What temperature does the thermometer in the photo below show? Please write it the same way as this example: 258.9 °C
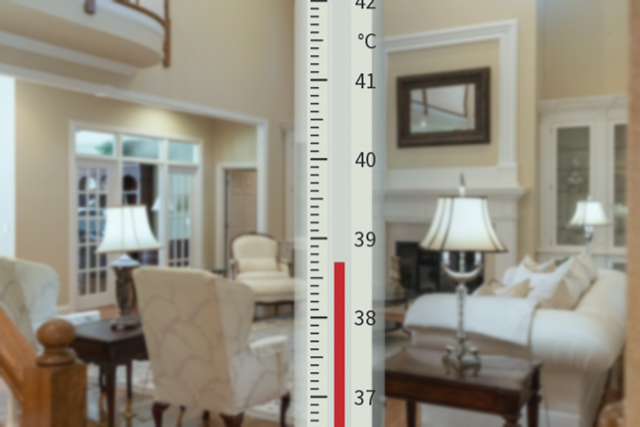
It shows 38.7 °C
